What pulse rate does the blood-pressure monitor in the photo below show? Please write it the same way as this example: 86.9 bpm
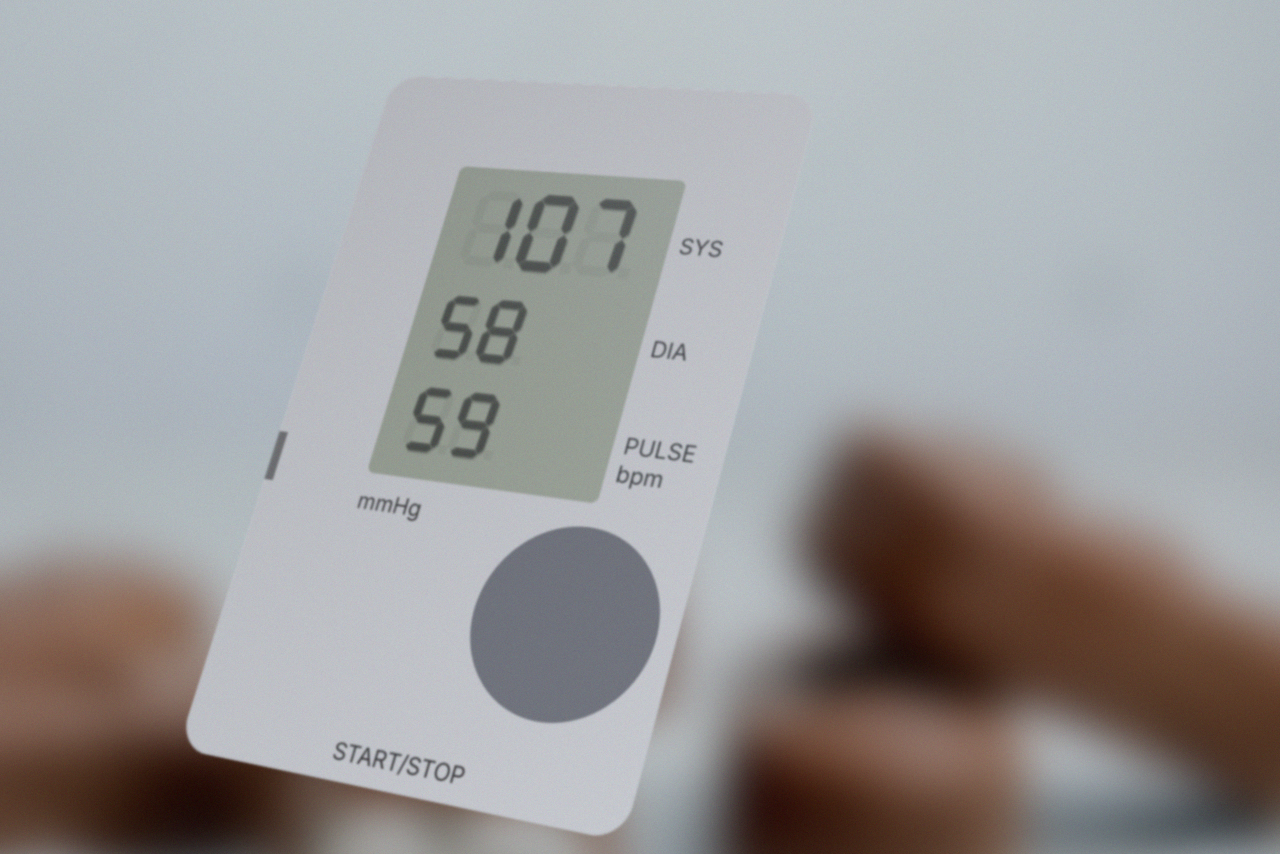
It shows 59 bpm
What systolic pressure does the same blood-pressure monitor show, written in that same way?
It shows 107 mmHg
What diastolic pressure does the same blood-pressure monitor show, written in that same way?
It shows 58 mmHg
